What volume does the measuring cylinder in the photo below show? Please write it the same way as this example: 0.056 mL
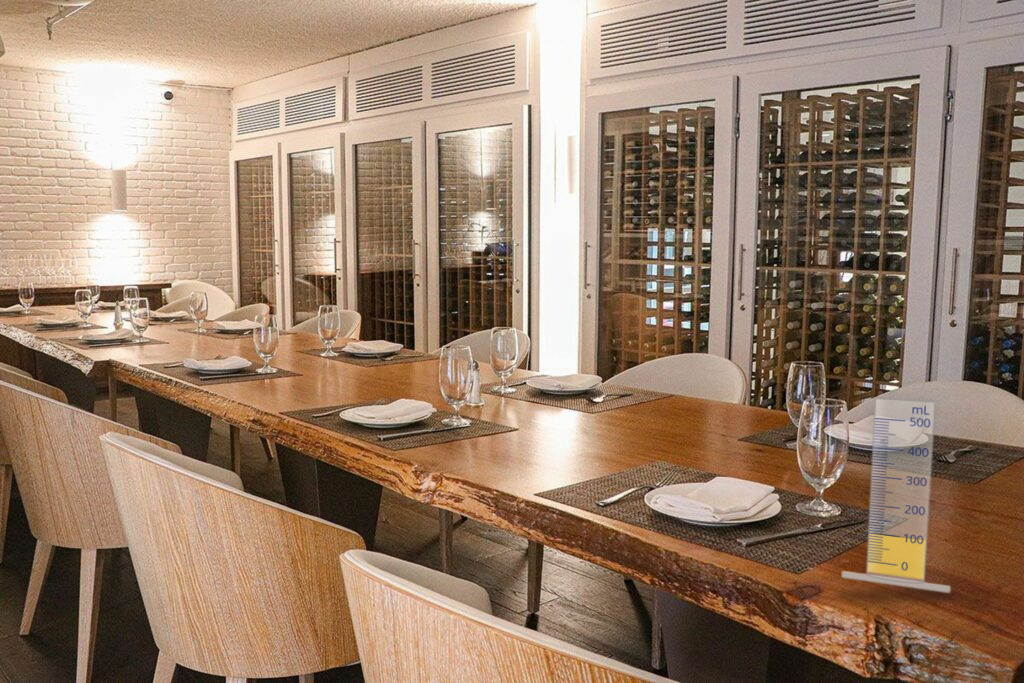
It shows 100 mL
